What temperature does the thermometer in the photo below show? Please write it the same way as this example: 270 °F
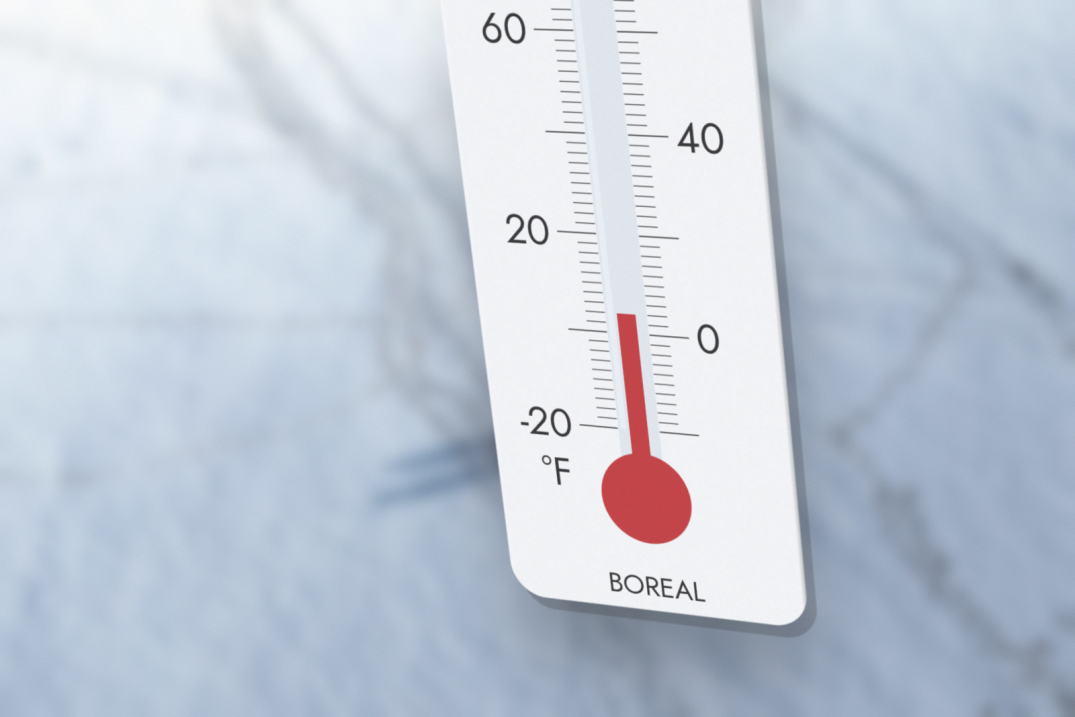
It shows 4 °F
